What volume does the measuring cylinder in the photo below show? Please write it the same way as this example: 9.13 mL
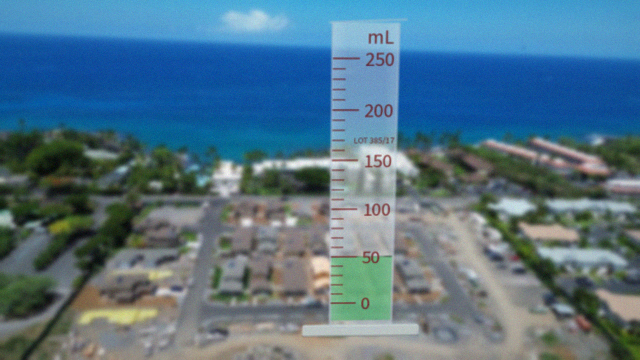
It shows 50 mL
